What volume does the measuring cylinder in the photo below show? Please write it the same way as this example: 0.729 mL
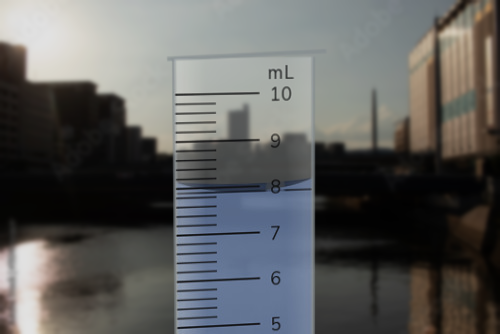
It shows 7.9 mL
